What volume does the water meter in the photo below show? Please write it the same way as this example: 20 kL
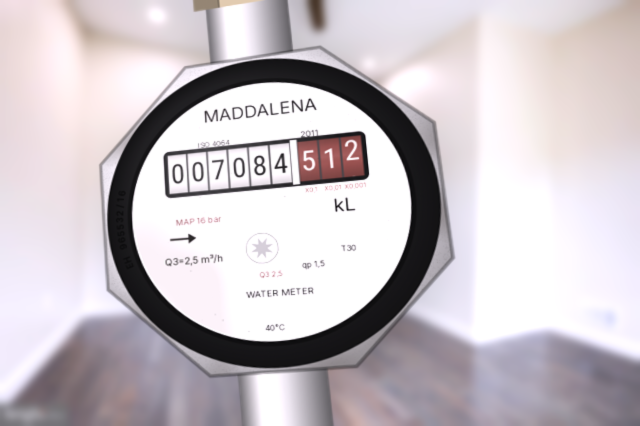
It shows 7084.512 kL
